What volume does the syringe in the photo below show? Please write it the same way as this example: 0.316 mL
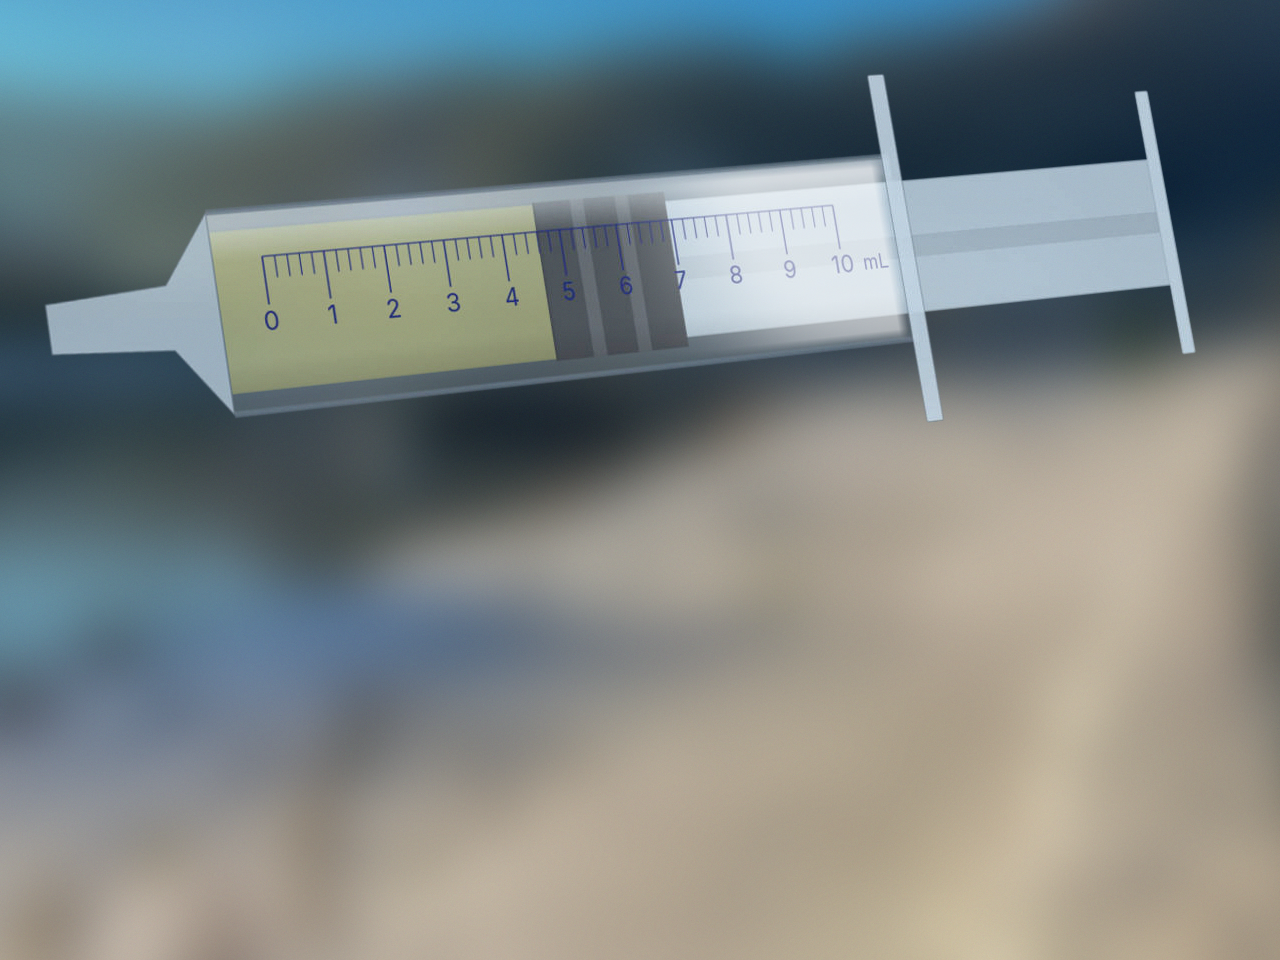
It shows 4.6 mL
